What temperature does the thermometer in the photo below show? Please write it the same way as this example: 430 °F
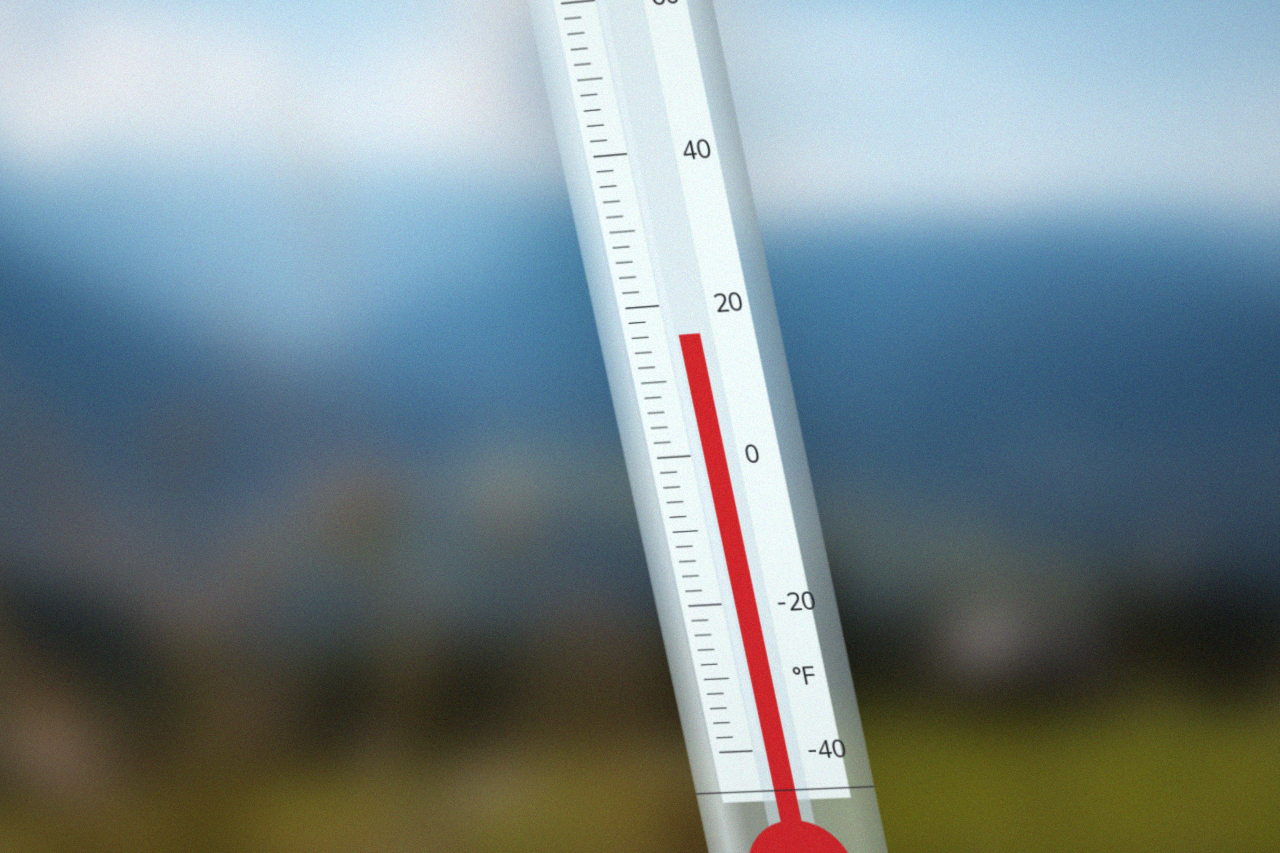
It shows 16 °F
